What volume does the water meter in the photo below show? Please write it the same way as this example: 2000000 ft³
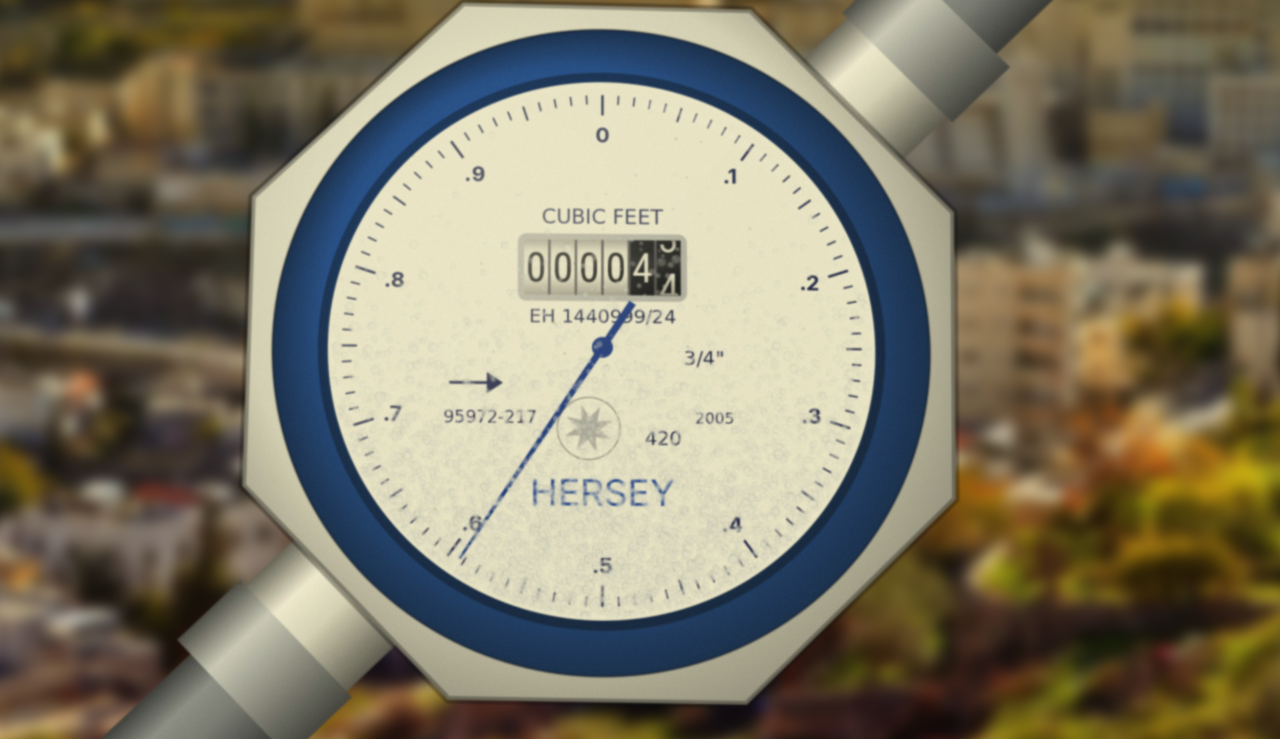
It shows 43.59 ft³
